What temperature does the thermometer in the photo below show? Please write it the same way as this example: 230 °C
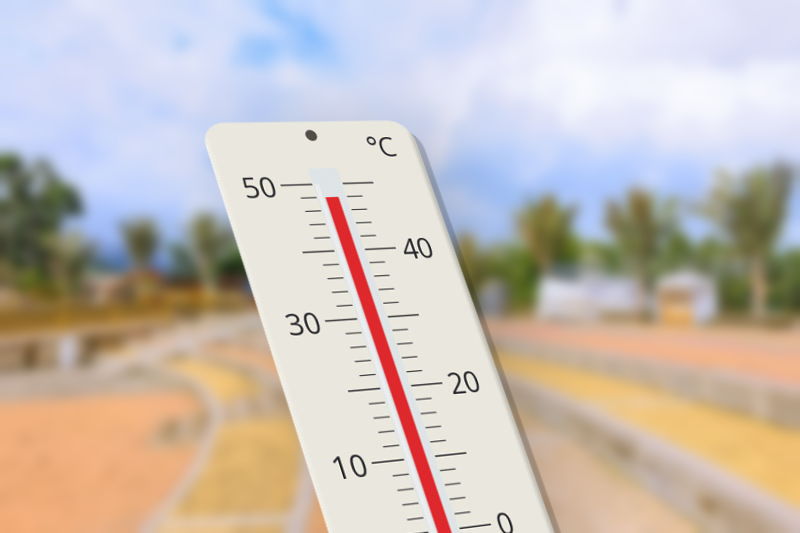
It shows 48 °C
